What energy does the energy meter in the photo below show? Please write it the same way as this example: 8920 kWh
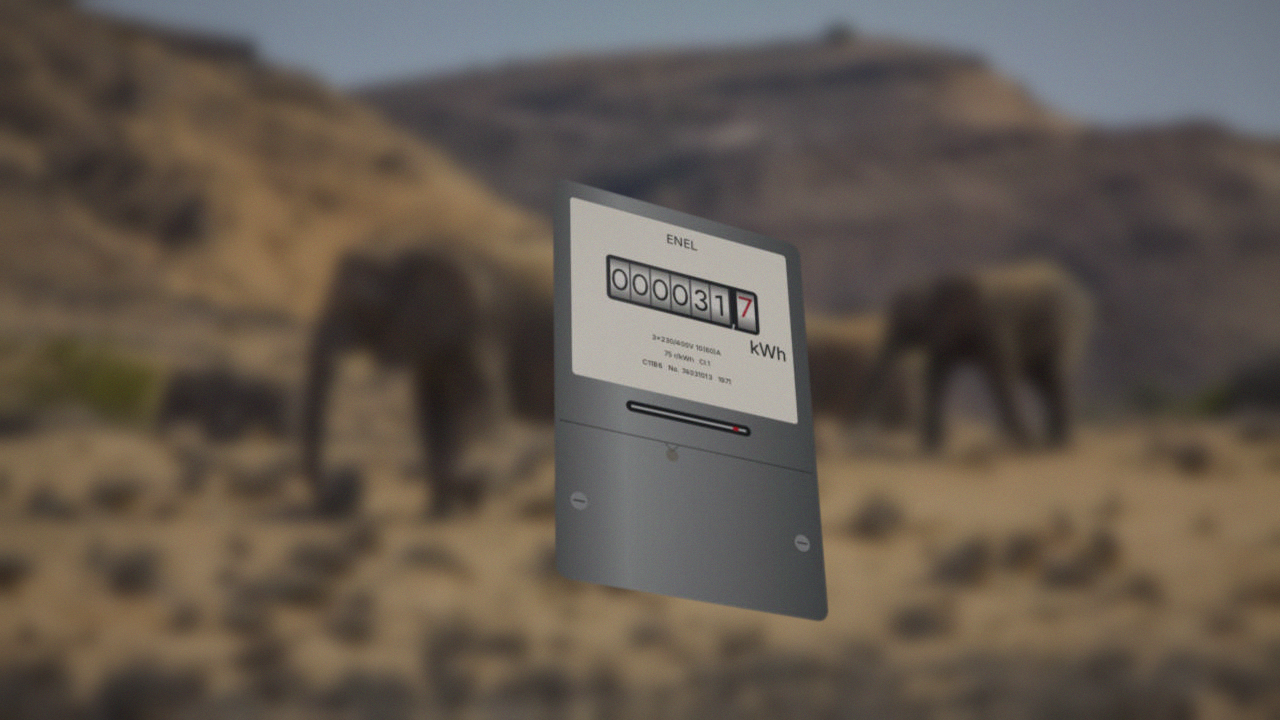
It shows 31.7 kWh
